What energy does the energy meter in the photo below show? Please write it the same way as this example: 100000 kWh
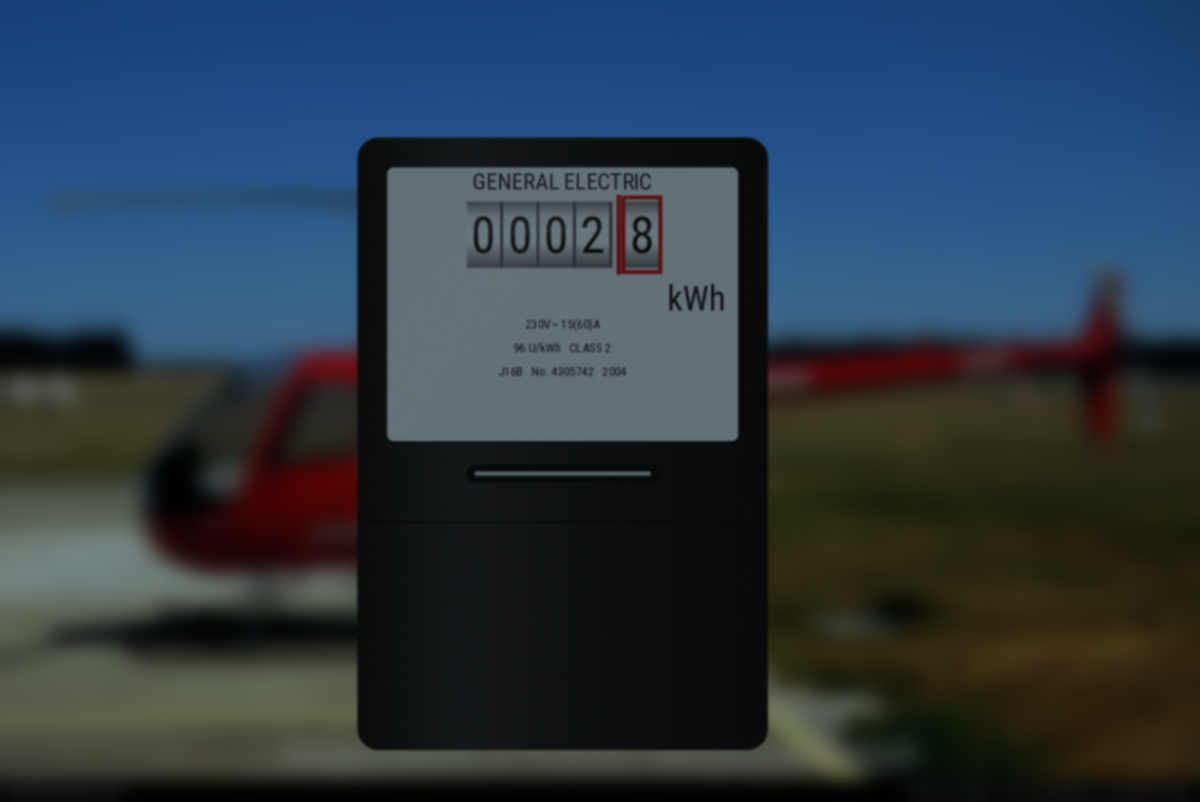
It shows 2.8 kWh
